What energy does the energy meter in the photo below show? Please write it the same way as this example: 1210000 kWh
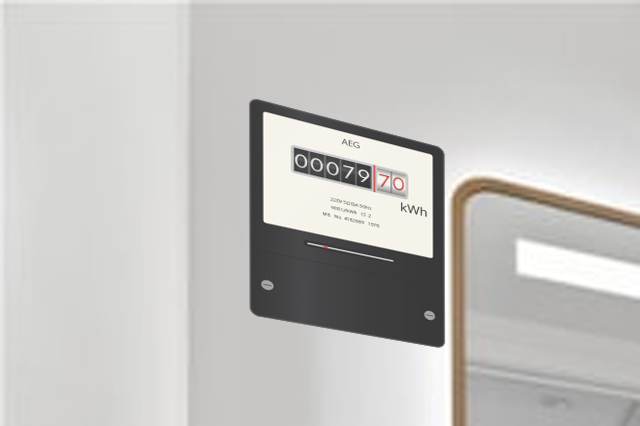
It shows 79.70 kWh
